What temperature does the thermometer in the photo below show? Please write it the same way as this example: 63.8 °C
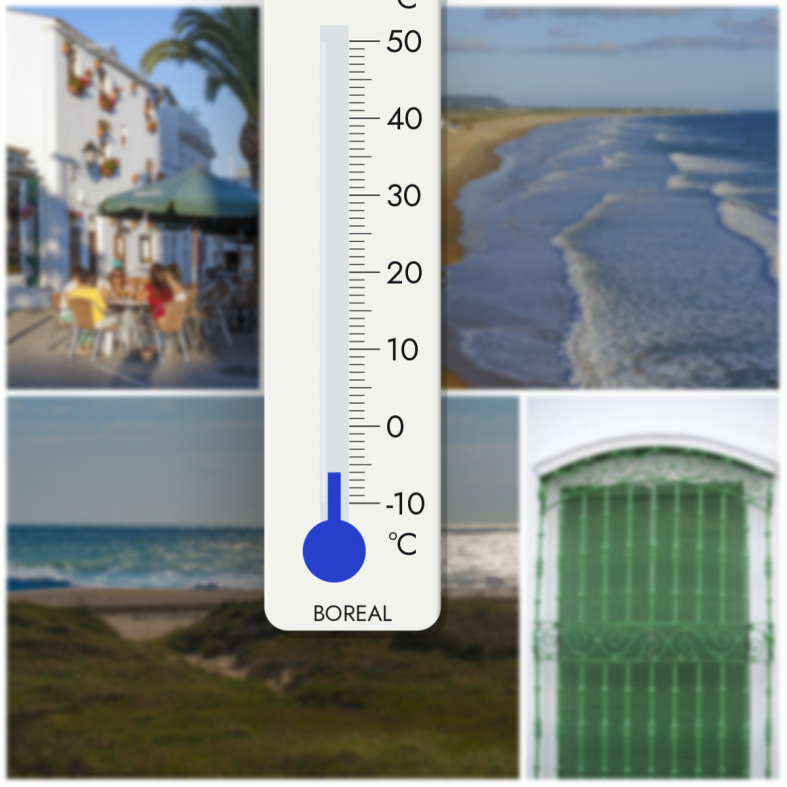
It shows -6 °C
